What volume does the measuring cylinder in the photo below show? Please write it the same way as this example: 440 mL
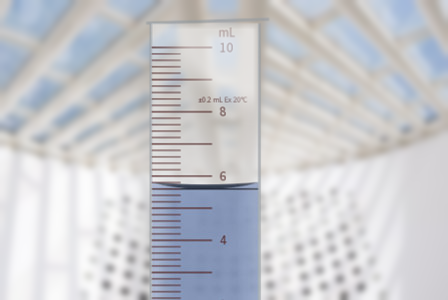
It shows 5.6 mL
